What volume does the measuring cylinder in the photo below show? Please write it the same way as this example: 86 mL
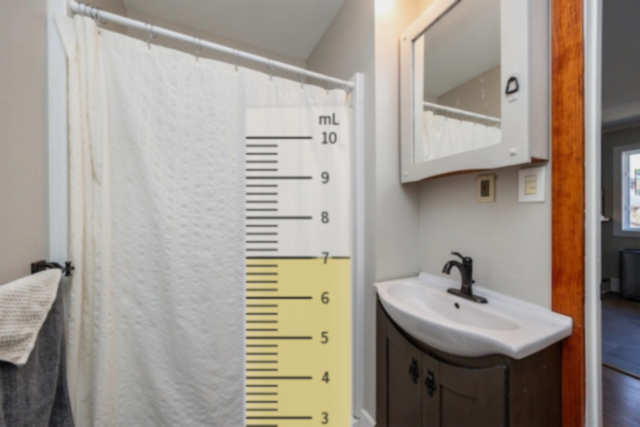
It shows 7 mL
